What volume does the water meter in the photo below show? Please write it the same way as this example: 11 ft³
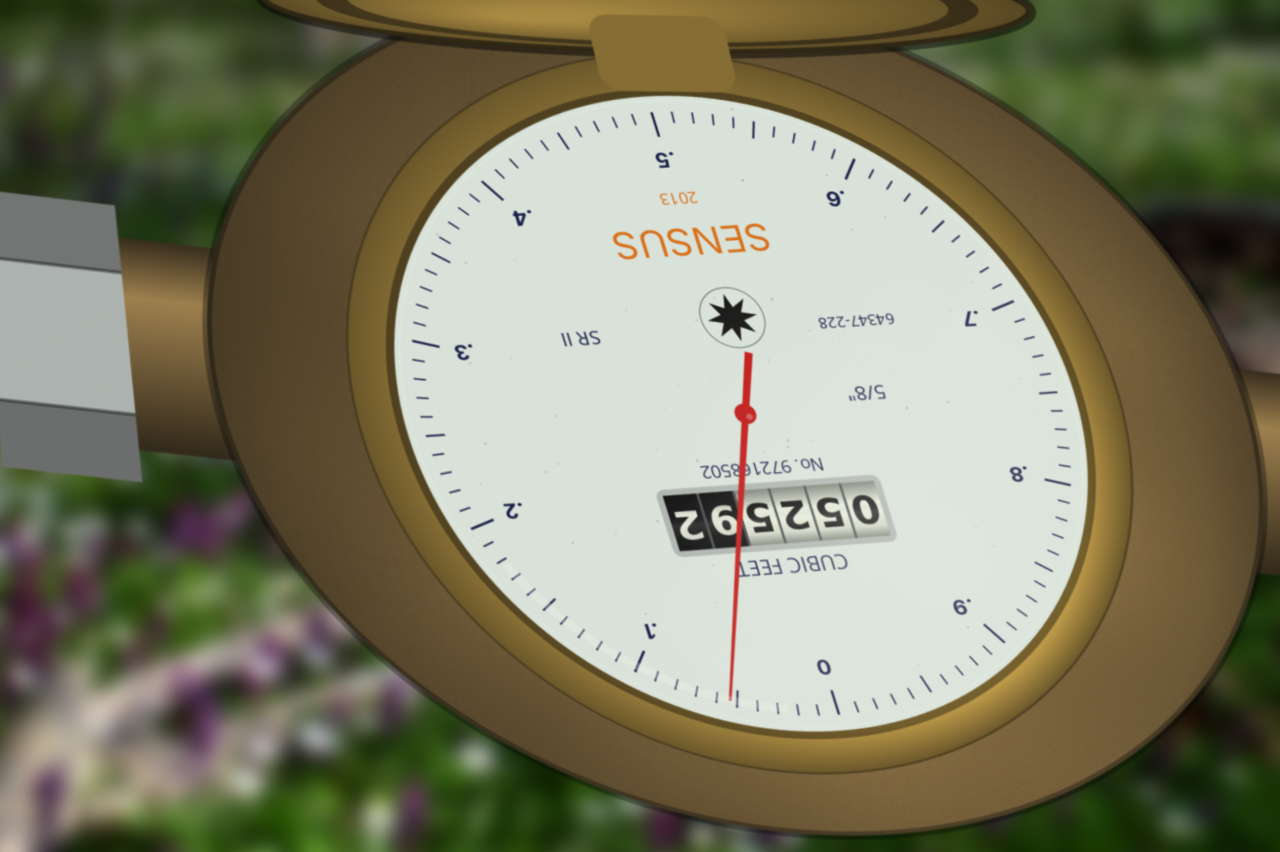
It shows 52592.05 ft³
